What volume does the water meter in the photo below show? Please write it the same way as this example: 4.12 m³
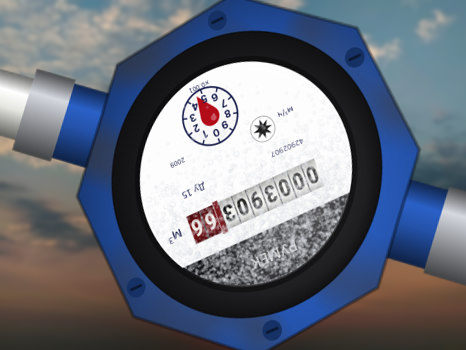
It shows 3903.664 m³
